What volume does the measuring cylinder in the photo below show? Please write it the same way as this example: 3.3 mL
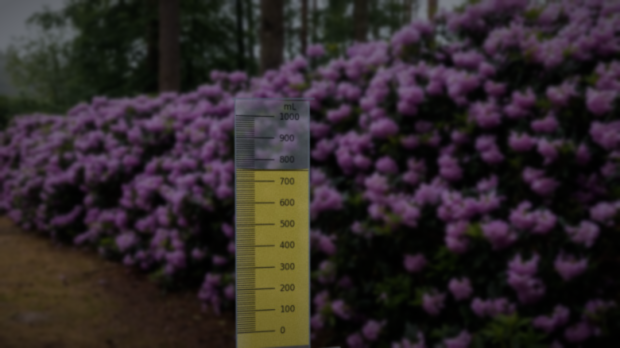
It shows 750 mL
